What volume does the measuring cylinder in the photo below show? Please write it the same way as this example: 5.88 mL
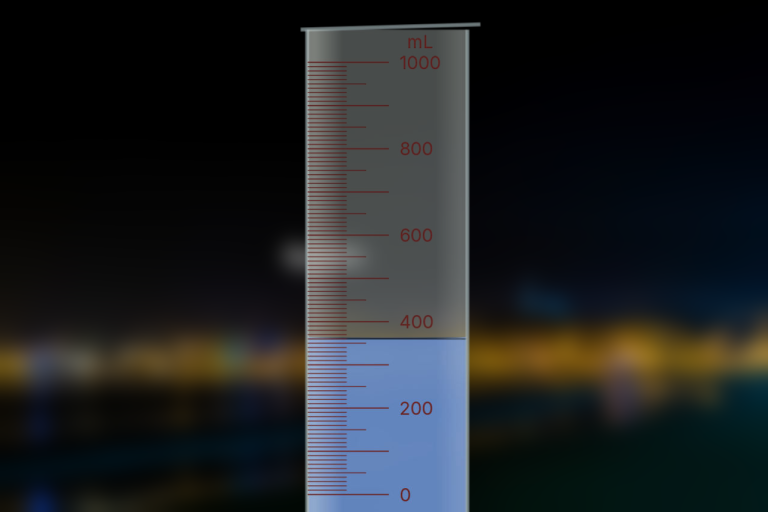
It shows 360 mL
